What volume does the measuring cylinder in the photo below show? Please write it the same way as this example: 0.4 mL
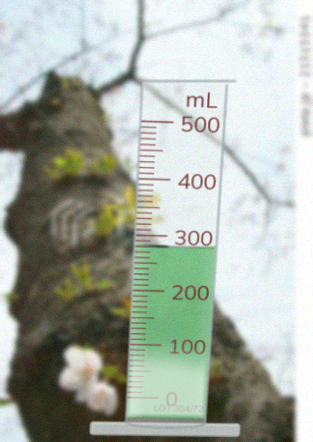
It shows 280 mL
